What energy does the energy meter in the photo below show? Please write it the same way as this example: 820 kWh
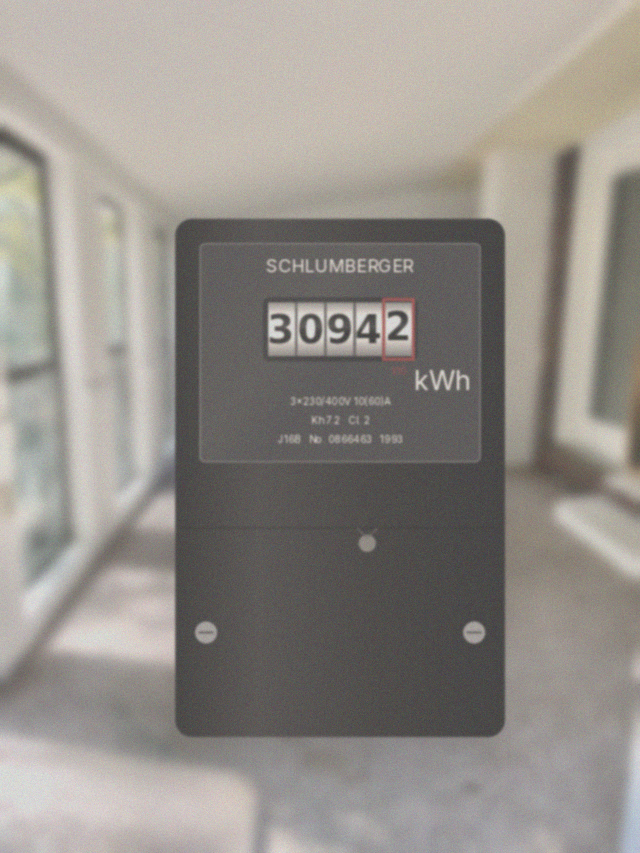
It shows 3094.2 kWh
